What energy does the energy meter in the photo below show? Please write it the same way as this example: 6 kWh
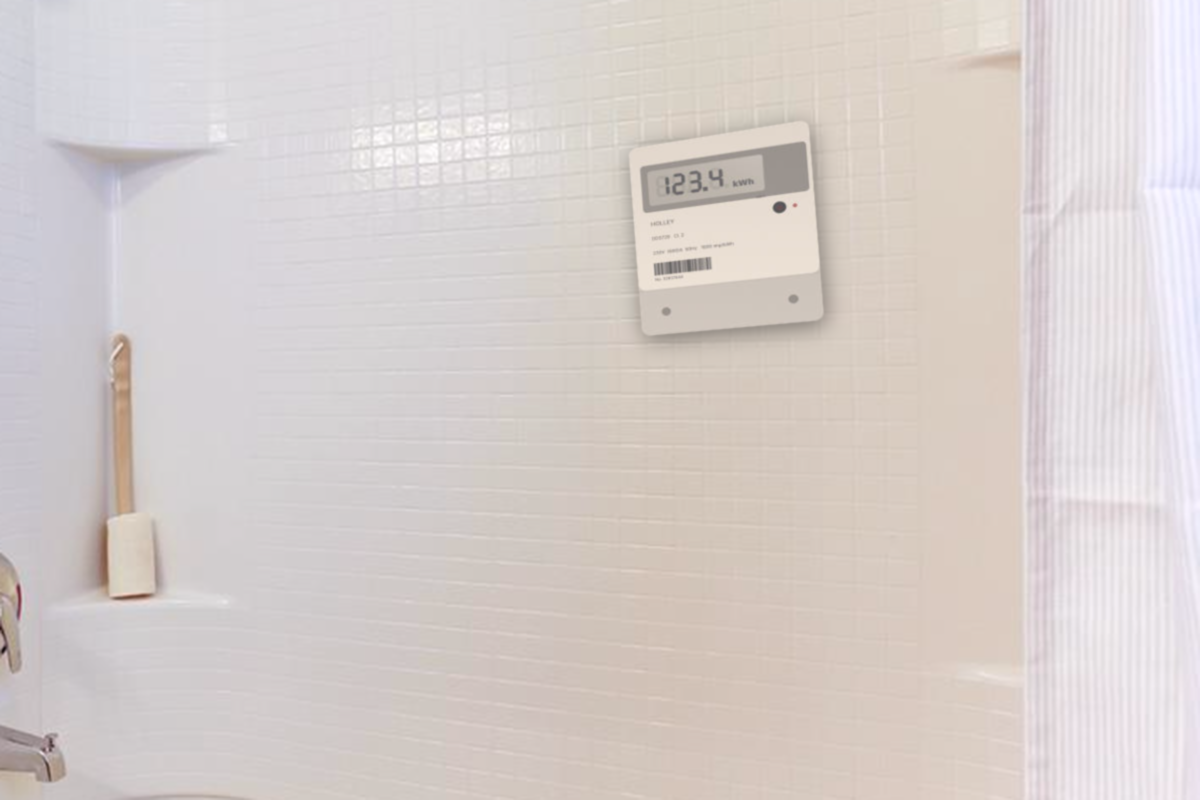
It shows 123.4 kWh
